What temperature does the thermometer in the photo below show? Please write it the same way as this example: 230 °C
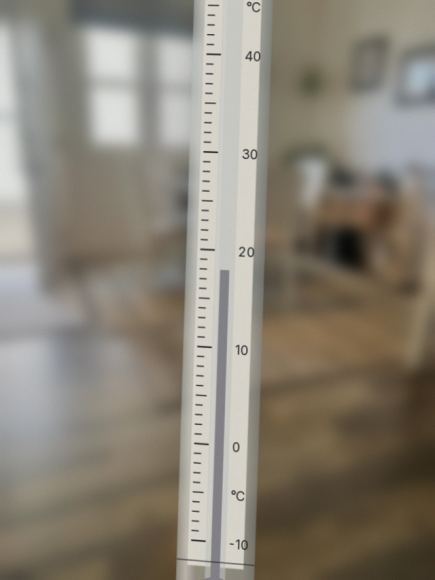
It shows 18 °C
